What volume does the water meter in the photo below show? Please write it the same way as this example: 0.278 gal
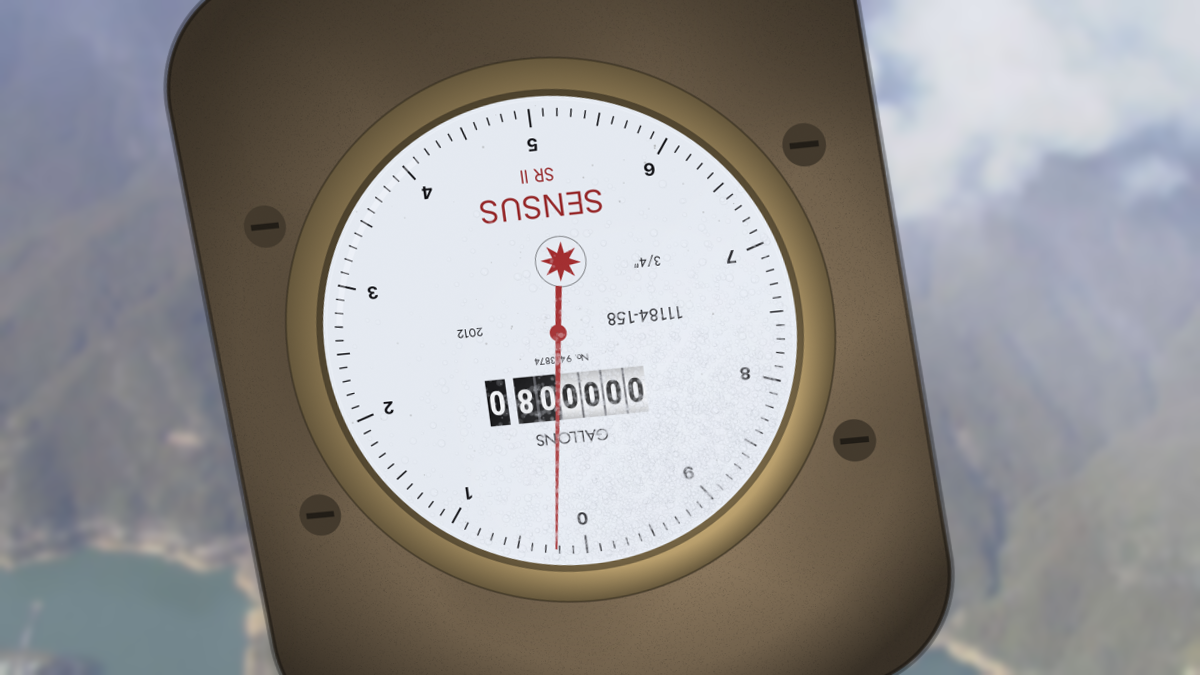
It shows 80.2 gal
